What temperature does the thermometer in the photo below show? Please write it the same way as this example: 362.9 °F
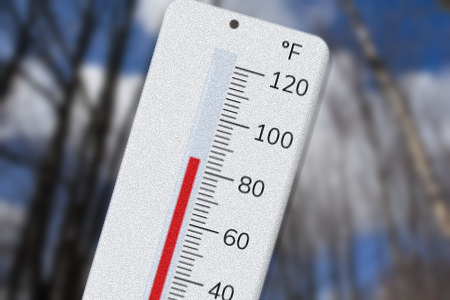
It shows 84 °F
